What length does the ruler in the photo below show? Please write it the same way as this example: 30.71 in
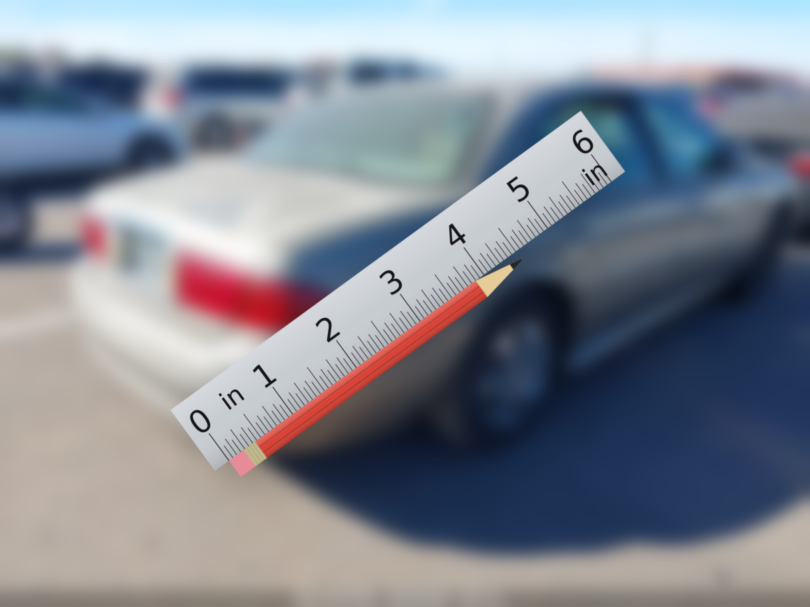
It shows 4.5 in
